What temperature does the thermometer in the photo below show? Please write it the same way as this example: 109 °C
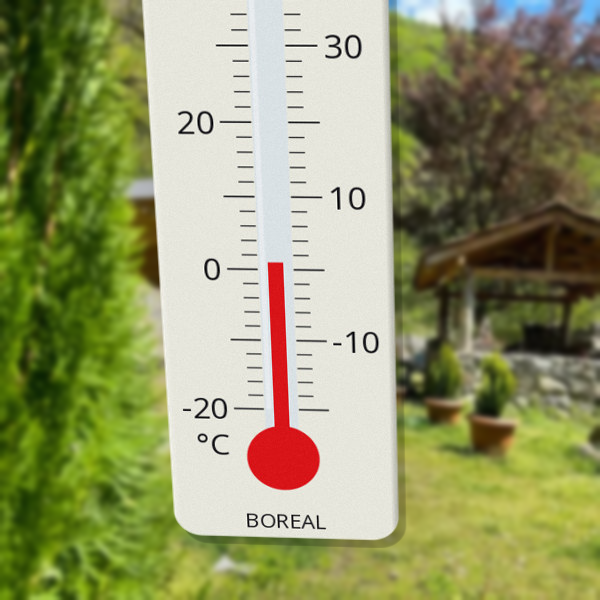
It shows 1 °C
